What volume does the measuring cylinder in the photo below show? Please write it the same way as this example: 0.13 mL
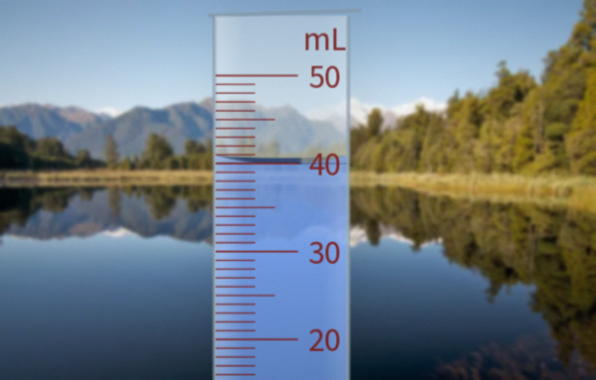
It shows 40 mL
